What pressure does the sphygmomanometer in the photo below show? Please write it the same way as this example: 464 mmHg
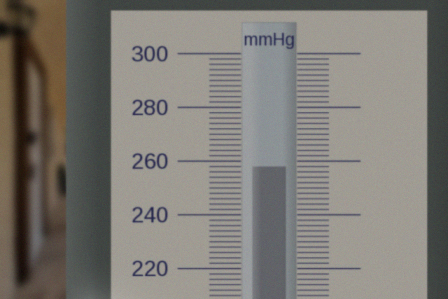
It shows 258 mmHg
